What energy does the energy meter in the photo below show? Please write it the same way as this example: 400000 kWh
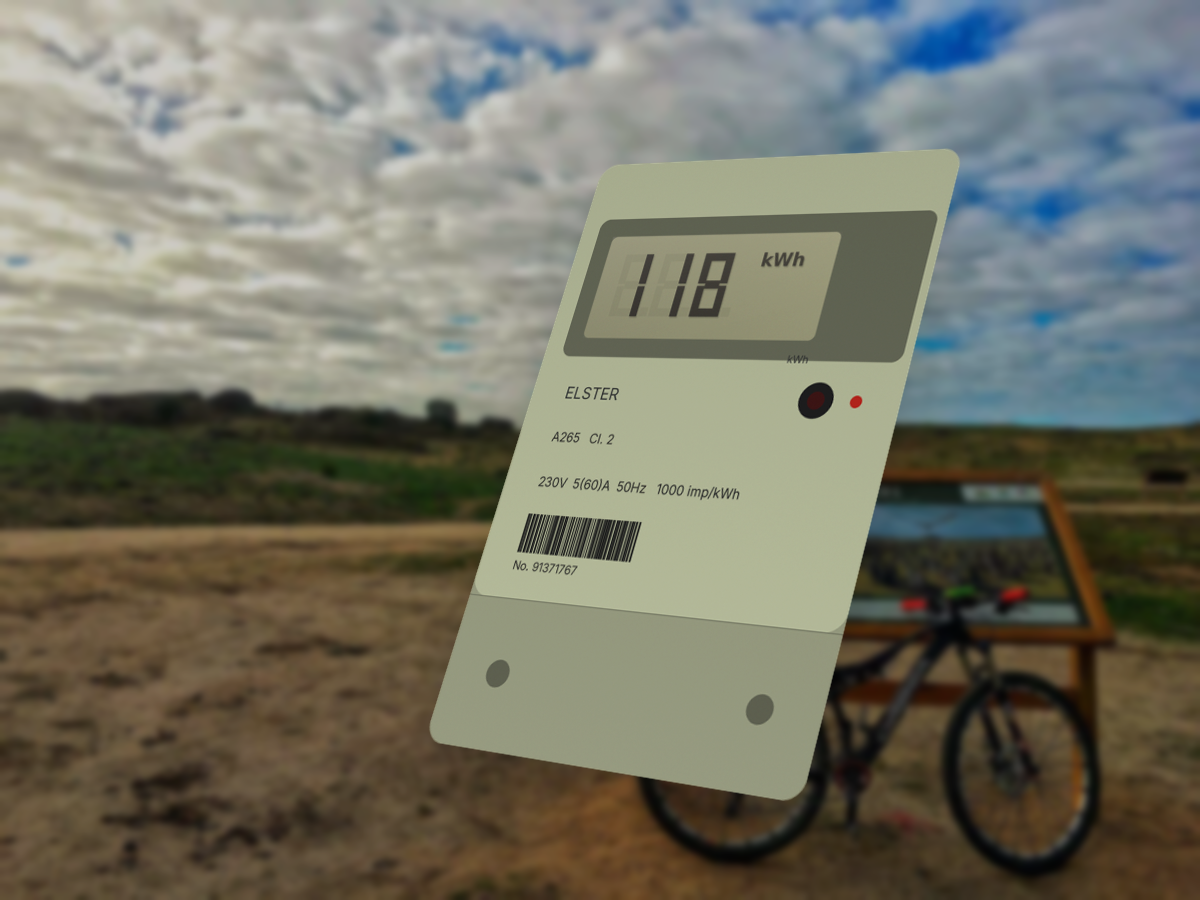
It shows 118 kWh
